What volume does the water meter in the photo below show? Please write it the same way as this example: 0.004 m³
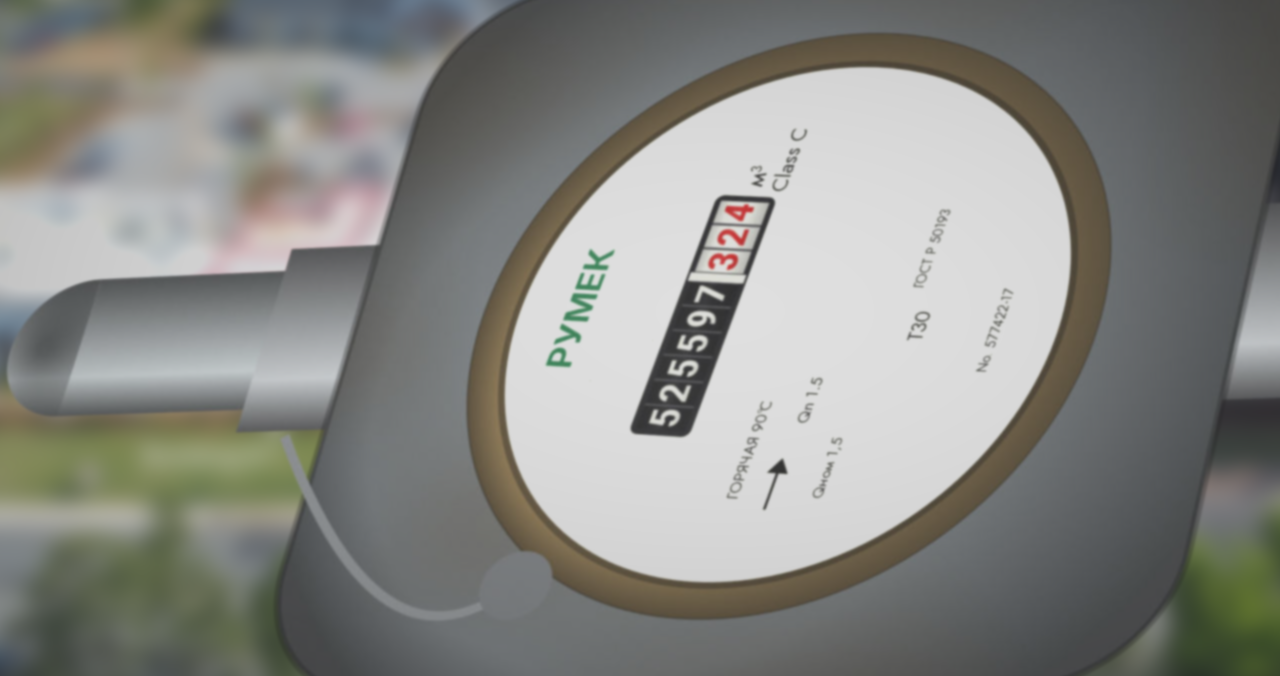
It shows 525597.324 m³
